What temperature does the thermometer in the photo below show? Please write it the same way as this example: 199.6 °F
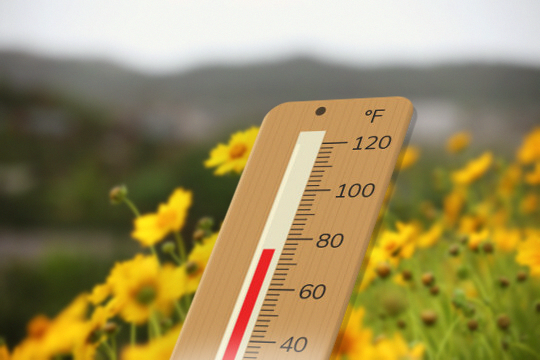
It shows 76 °F
